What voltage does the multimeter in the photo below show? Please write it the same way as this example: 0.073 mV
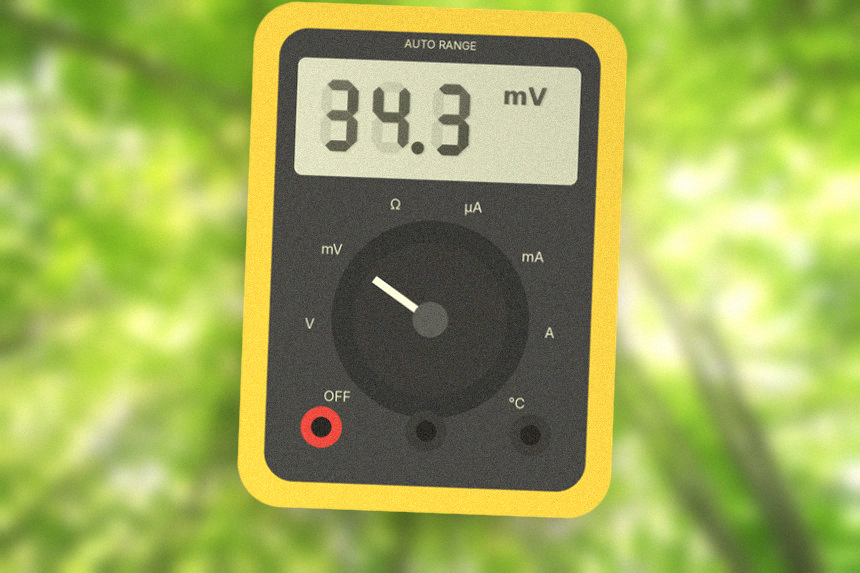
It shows 34.3 mV
